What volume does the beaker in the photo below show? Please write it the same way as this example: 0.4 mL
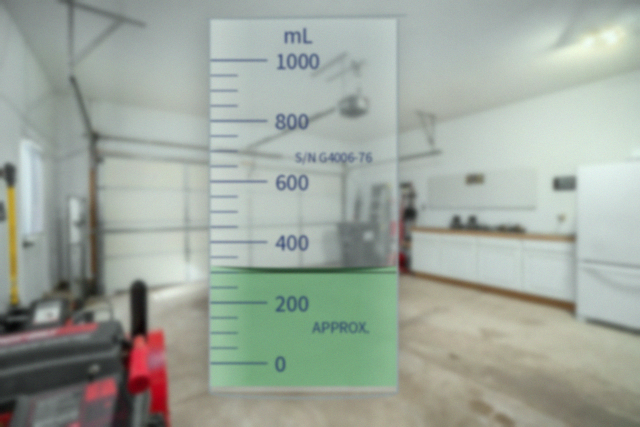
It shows 300 mL
